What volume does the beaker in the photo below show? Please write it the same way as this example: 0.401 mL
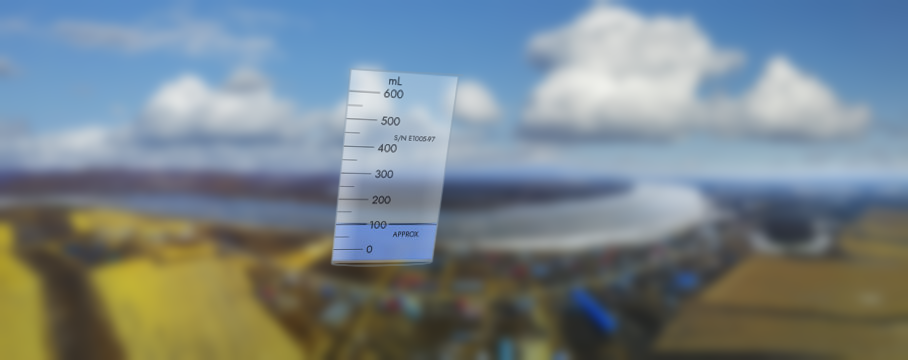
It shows 100 mL
